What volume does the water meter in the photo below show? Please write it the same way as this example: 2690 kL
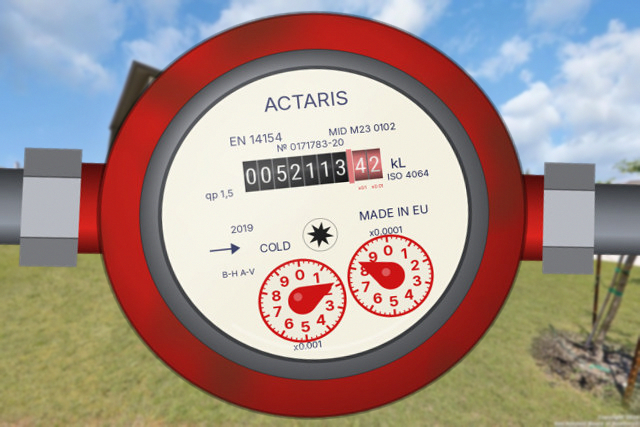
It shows 52113.4218 kL
